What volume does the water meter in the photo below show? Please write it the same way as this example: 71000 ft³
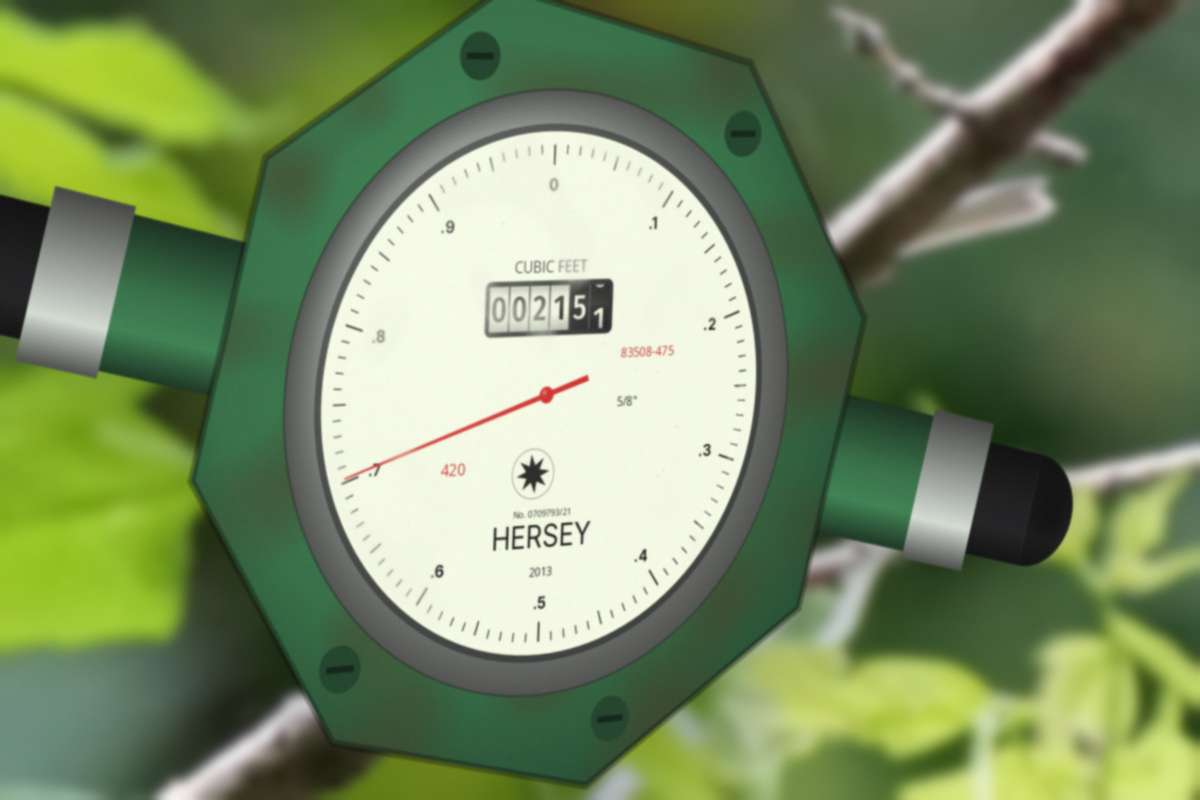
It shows 2150.70 ft³
